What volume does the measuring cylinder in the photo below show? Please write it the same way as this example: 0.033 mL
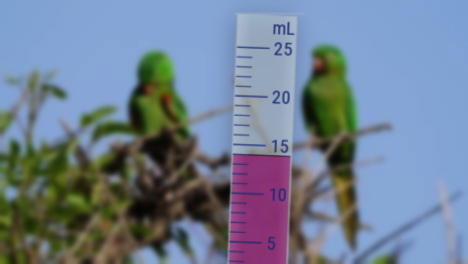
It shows 14 mL
